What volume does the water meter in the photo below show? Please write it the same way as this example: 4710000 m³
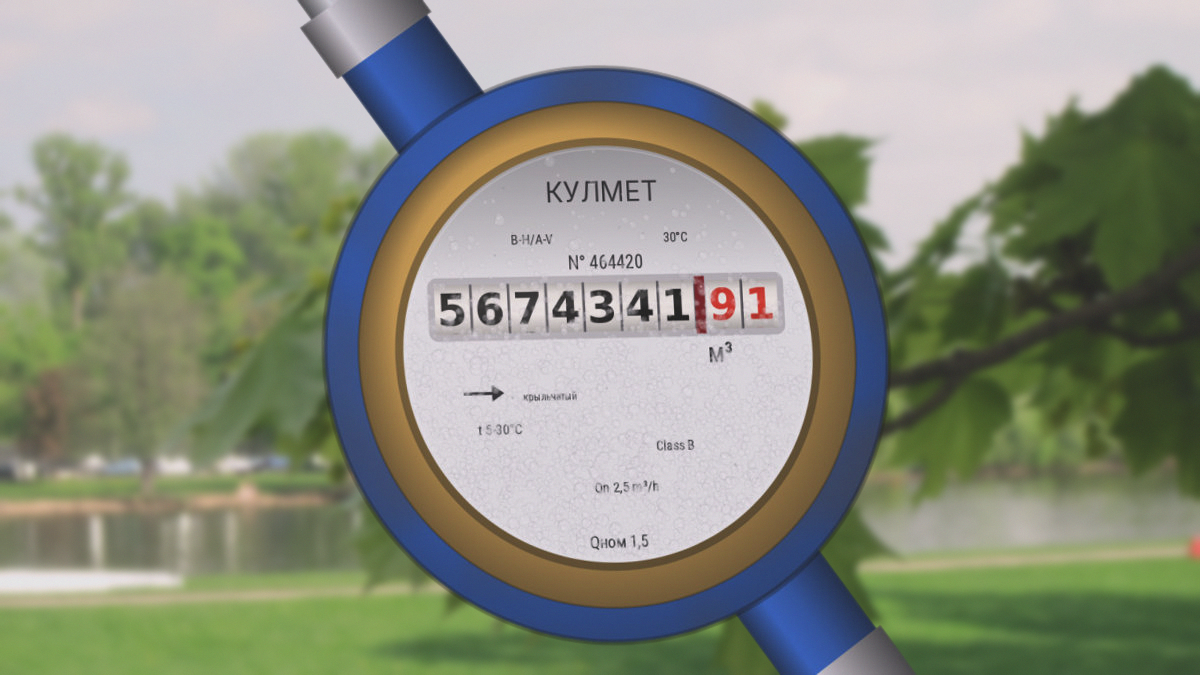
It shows 5674341.91 m³
